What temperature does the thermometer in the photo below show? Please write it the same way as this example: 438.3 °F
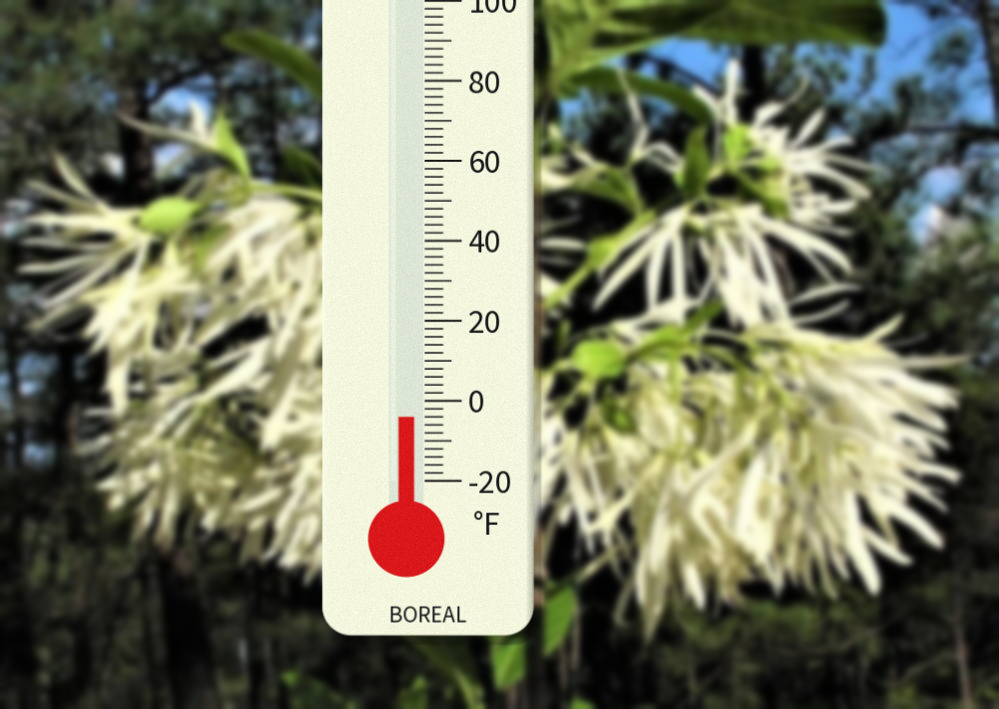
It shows -4 °F
